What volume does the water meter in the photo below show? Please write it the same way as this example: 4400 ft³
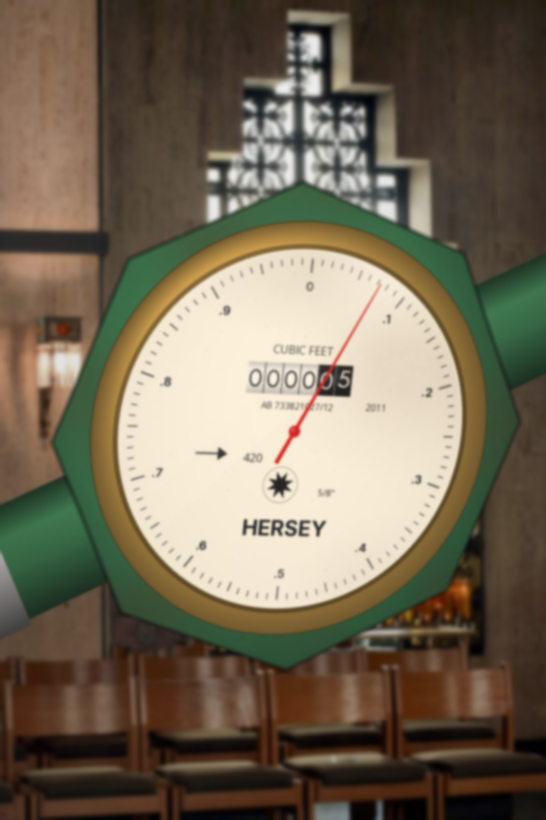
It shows 5.07 ft³
